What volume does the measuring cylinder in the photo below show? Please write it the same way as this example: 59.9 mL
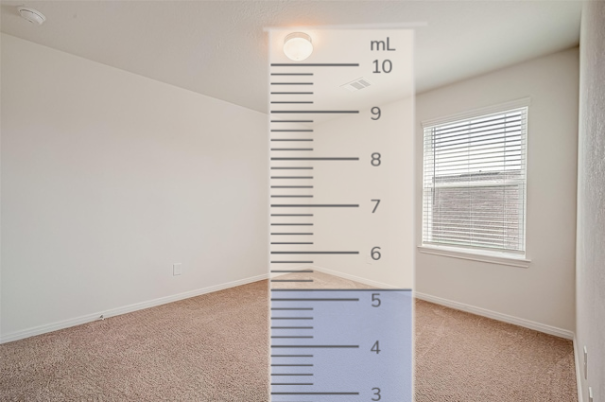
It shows 5.2 mL
